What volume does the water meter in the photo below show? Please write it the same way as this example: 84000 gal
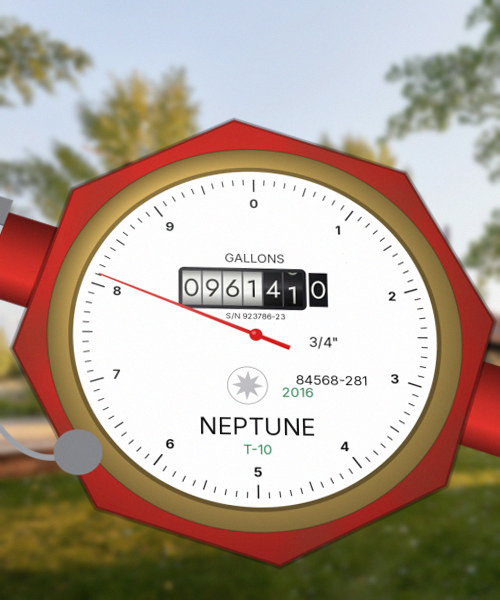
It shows 961408.1 gal
